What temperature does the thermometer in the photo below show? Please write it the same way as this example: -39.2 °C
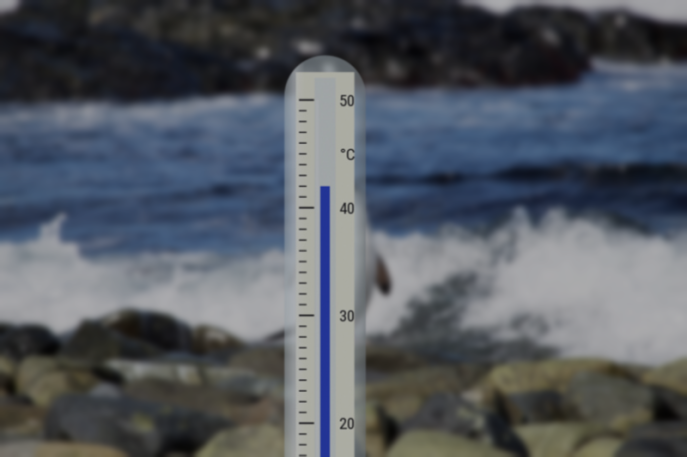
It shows 42 °C
